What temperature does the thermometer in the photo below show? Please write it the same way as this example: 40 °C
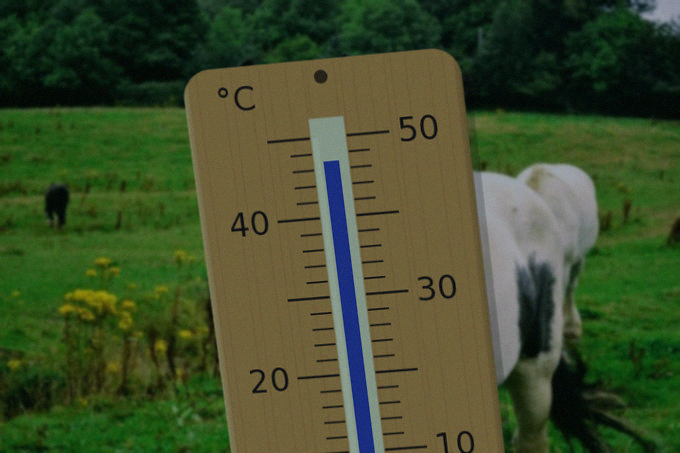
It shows 47 °C
